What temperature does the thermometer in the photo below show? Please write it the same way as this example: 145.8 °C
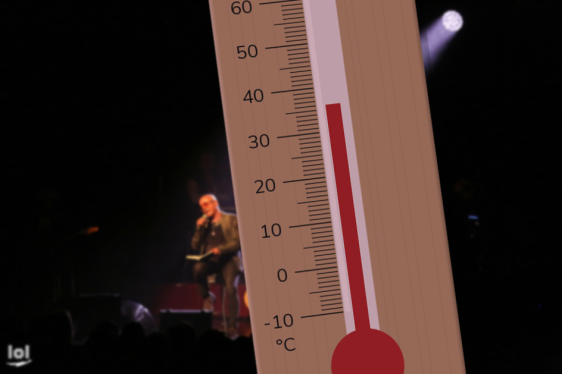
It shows 36 °C
